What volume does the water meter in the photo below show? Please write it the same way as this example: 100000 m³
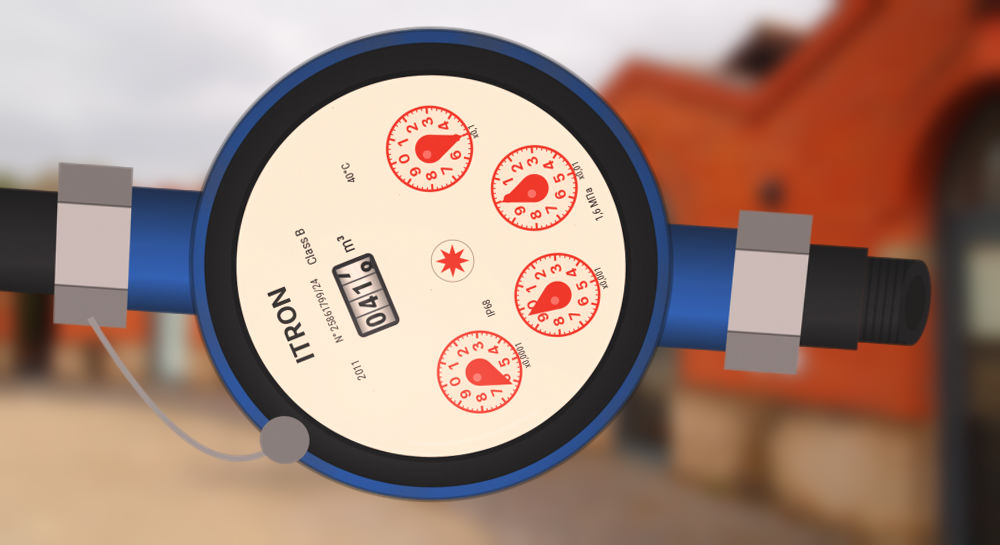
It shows 417.4996 m³
